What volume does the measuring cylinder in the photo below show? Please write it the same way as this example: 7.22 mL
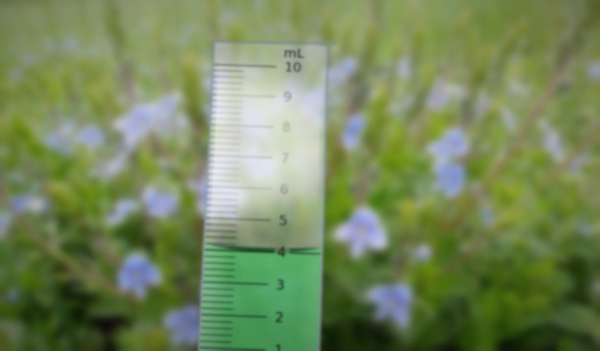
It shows 4 mL
